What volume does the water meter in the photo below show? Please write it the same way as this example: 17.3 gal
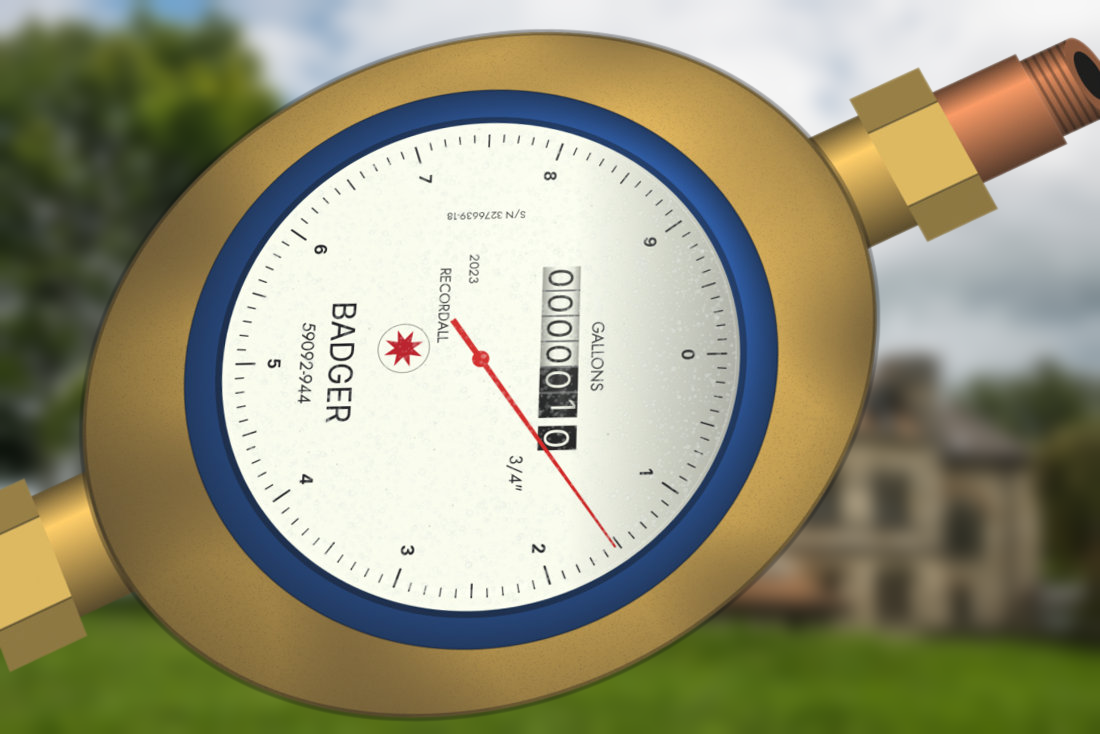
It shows 11.5 gal
